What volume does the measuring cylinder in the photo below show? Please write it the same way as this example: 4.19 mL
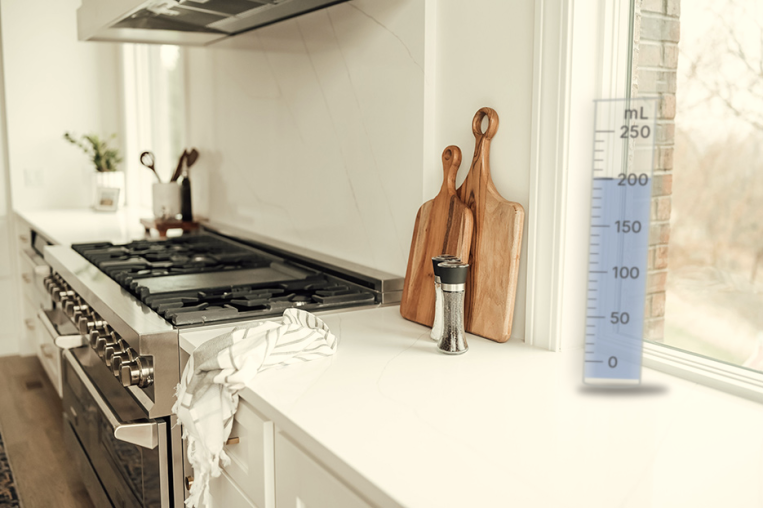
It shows 200 mL
